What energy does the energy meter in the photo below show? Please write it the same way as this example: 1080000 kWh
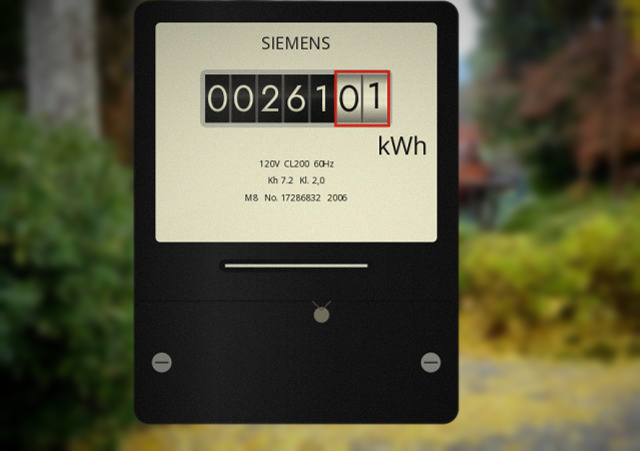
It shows 261.01 kWh
